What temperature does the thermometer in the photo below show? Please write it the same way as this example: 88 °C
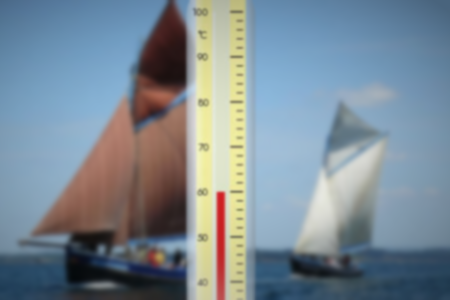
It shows 60 °C
